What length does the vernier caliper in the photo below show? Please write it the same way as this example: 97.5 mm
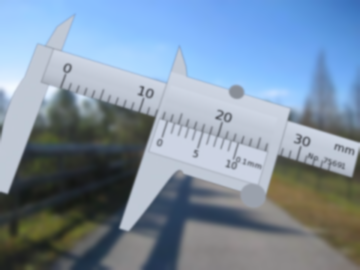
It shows 13.6 mm
